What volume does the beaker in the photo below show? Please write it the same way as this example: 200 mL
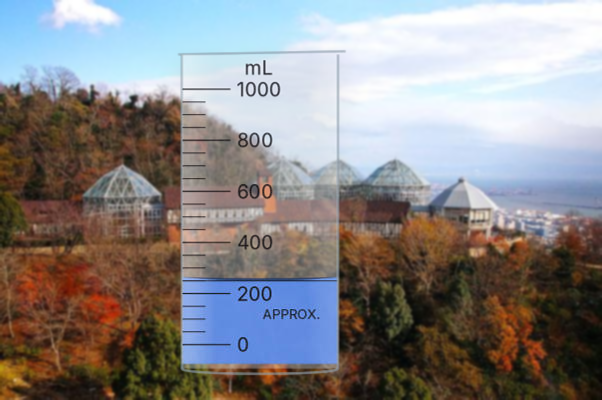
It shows 250 mL
